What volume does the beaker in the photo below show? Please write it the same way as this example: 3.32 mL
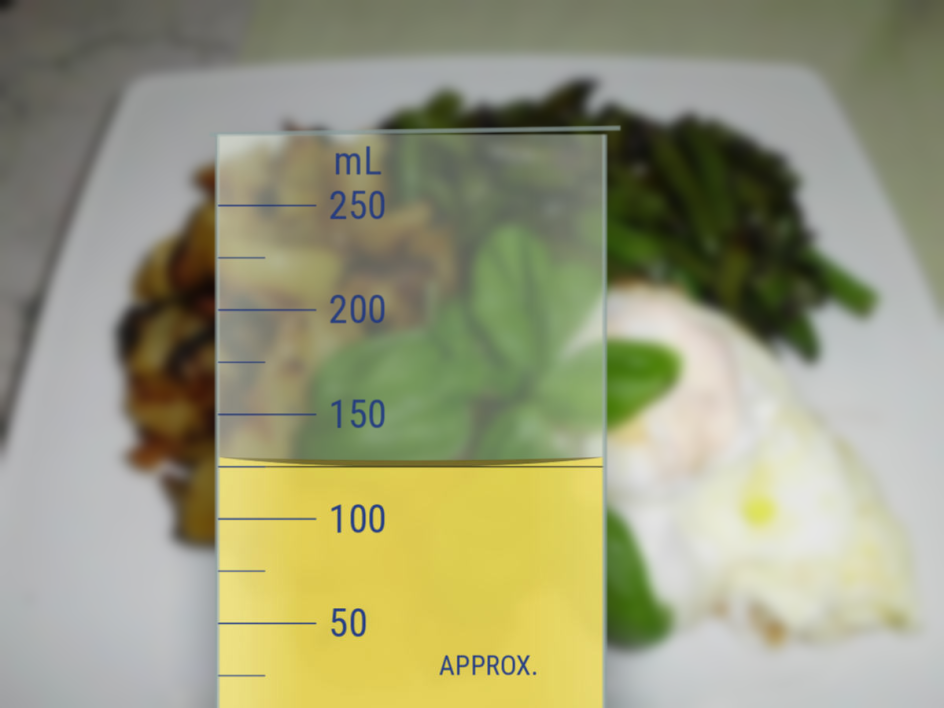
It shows 125 mL
